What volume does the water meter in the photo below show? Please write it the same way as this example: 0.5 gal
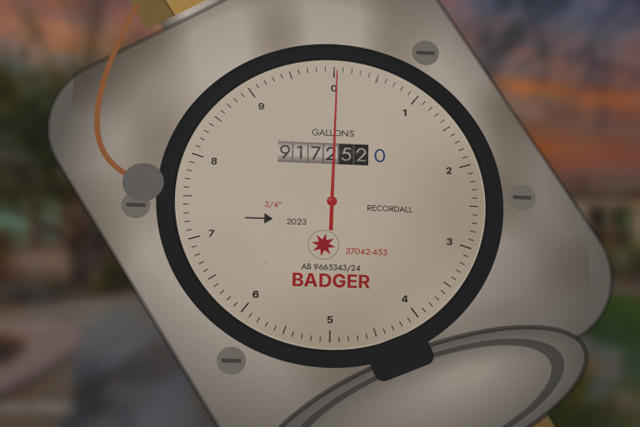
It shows 9172520.0 gal
